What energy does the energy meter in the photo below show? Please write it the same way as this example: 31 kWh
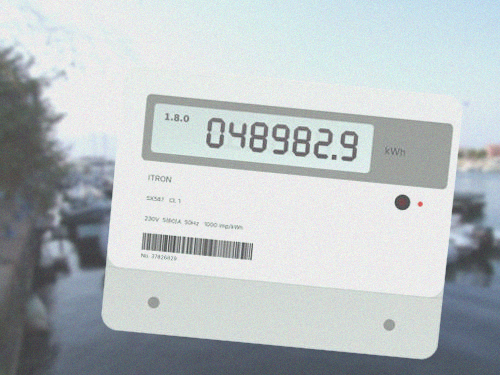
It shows 48982.9 kWh
